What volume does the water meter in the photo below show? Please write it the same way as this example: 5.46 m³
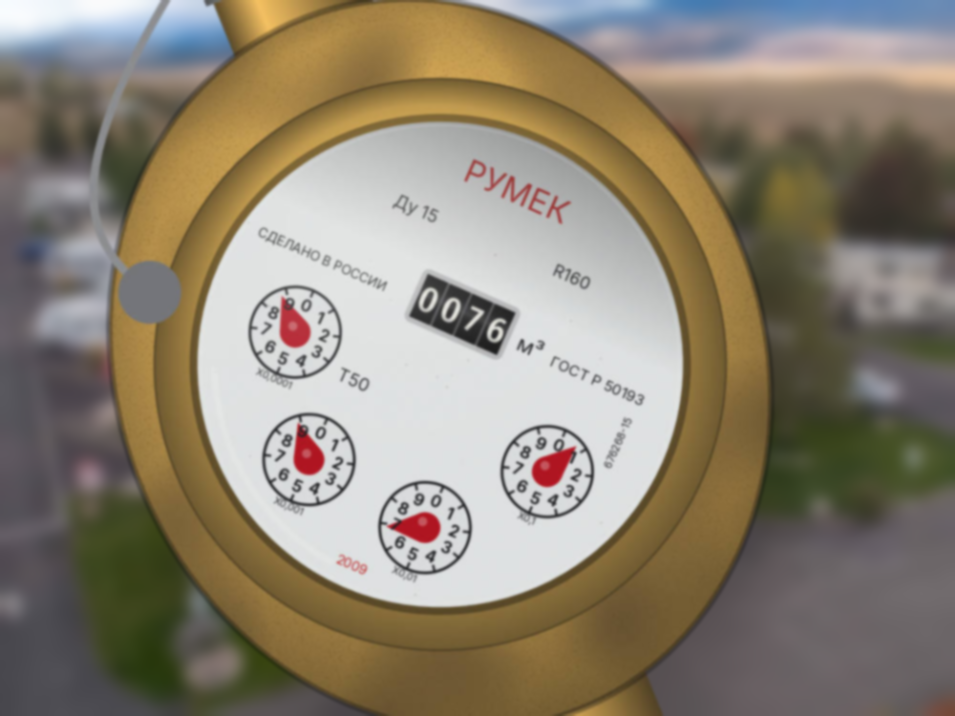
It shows 76.0688 m³
